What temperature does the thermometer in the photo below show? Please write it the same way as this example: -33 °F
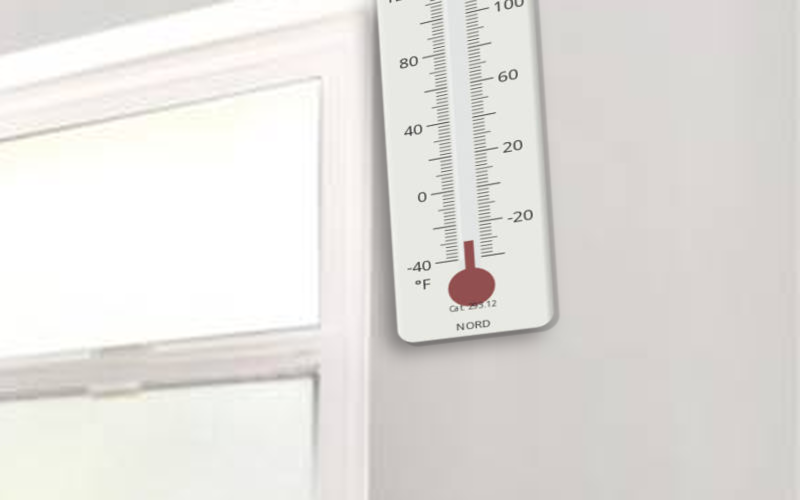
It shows -30 °F
